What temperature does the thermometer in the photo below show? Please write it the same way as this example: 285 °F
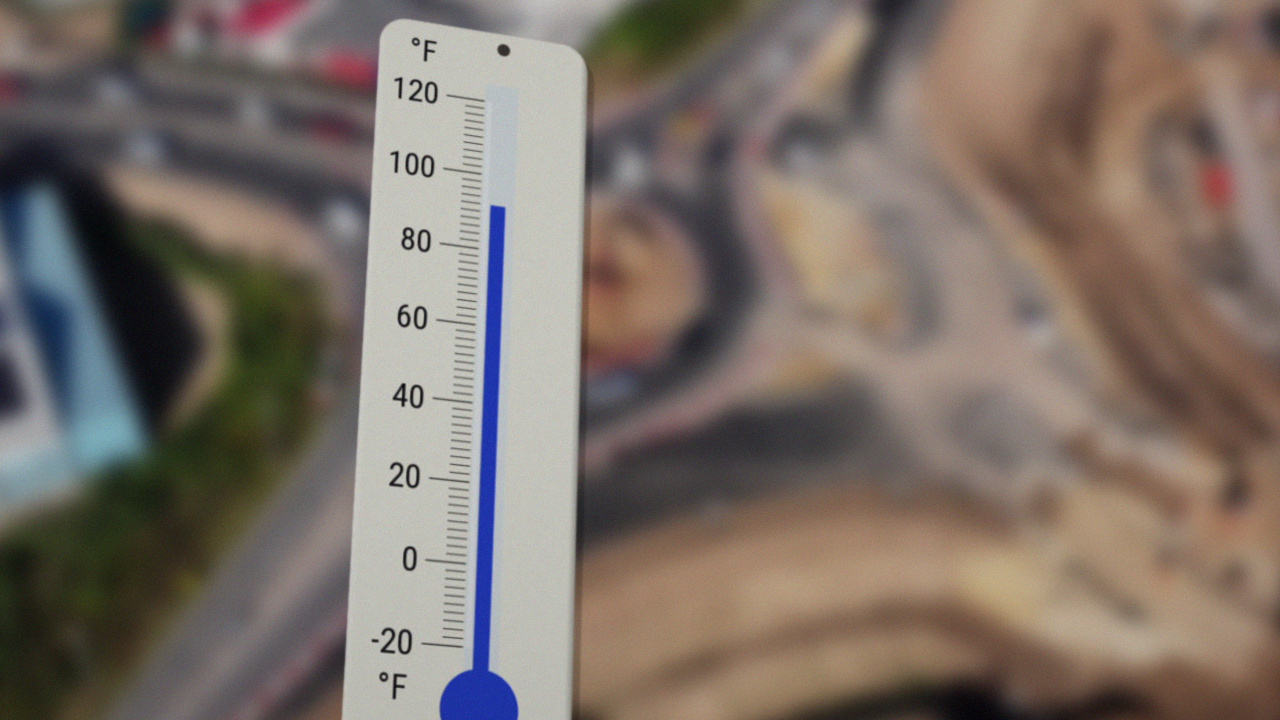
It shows 92 °F
